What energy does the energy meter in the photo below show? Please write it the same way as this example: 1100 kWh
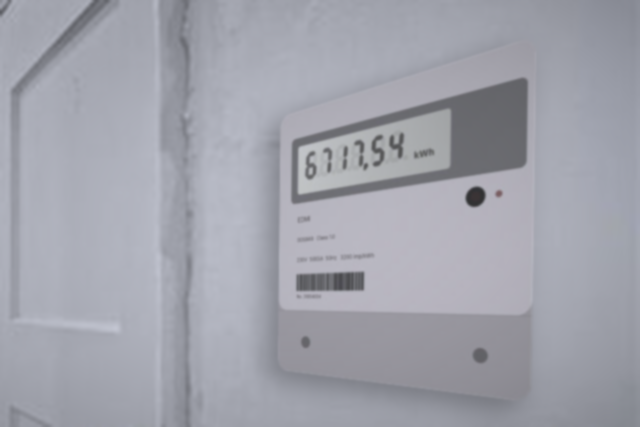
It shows 6717.54 kWh
